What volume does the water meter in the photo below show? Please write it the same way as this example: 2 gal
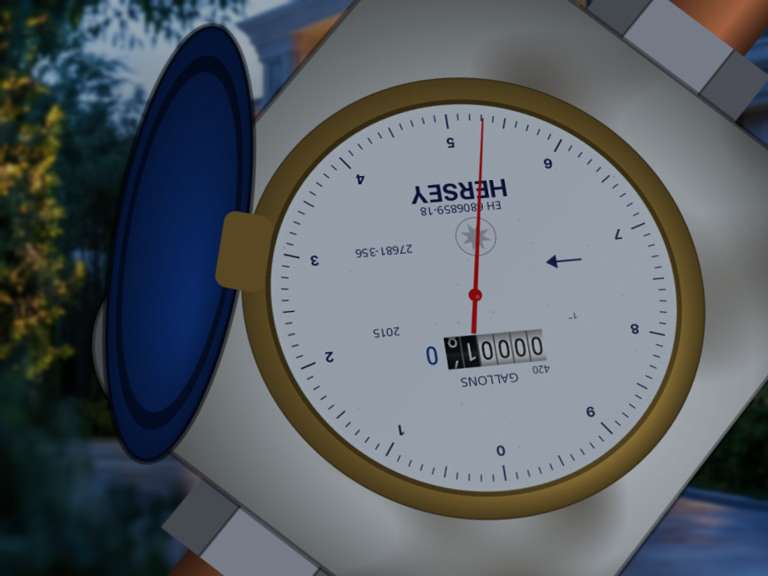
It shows 175.3 gal
